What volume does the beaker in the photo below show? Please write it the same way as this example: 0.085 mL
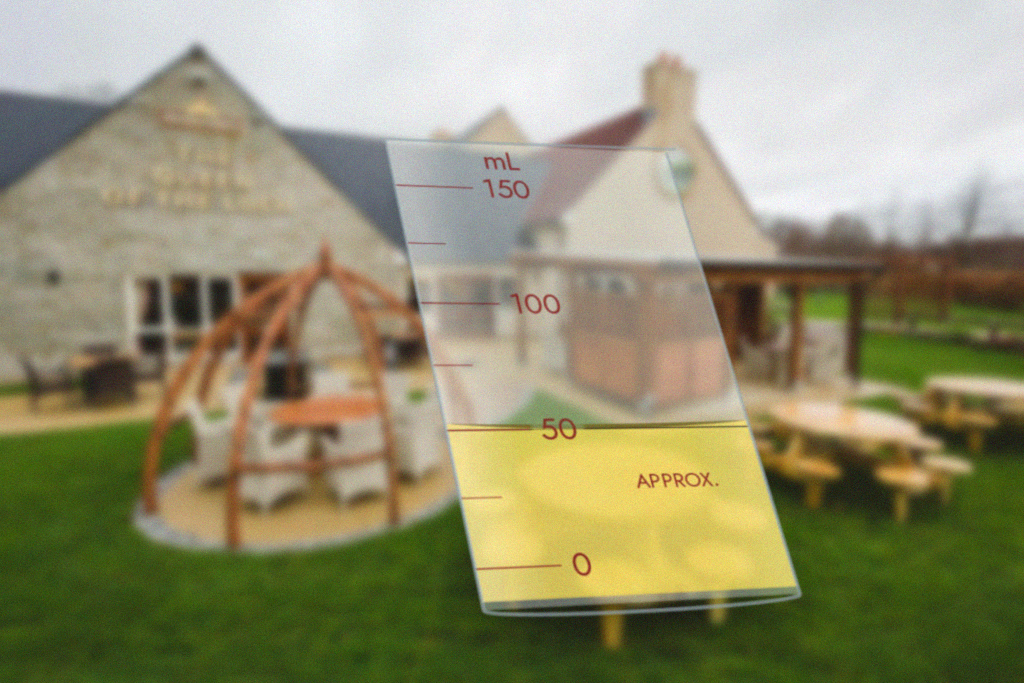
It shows 50 mL
